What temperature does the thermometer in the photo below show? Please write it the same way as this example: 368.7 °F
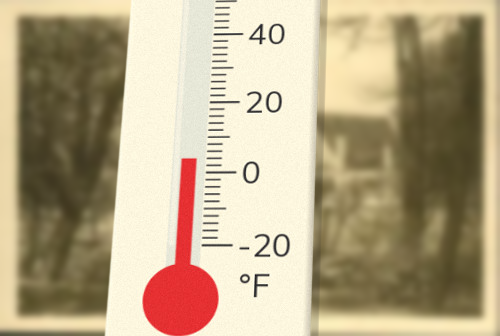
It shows 4 °F
